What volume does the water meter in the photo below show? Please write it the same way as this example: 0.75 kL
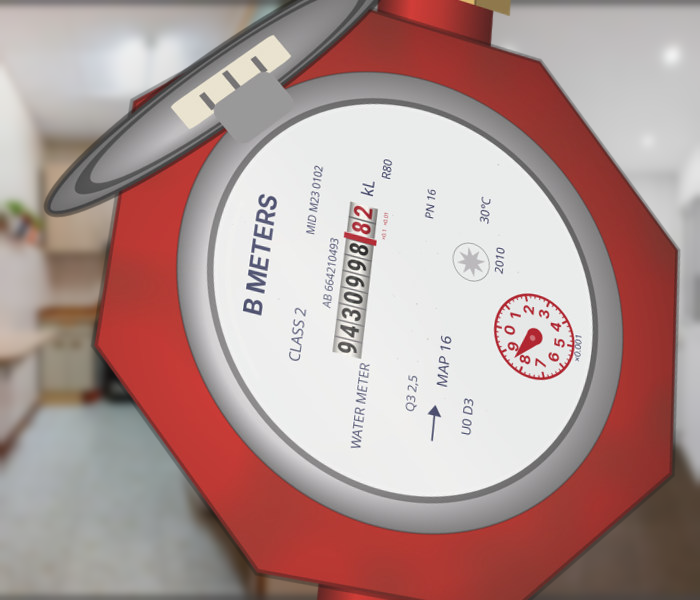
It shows 9430998.828 kL
